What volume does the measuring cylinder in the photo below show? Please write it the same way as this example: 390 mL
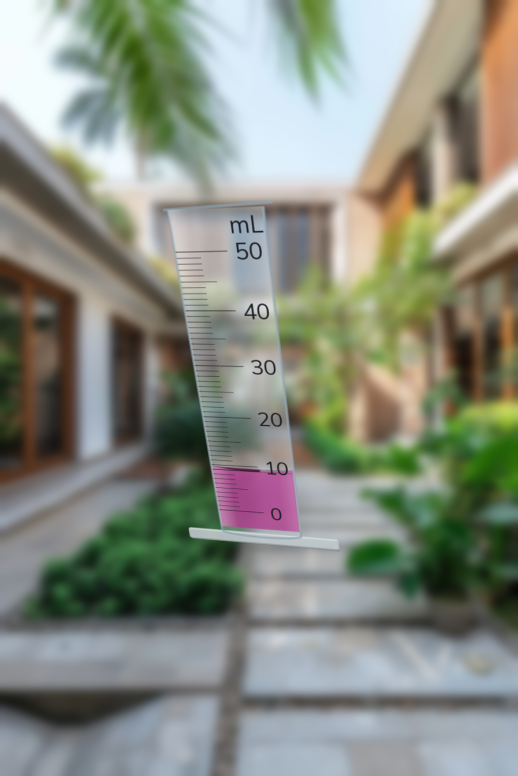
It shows 9 mL
